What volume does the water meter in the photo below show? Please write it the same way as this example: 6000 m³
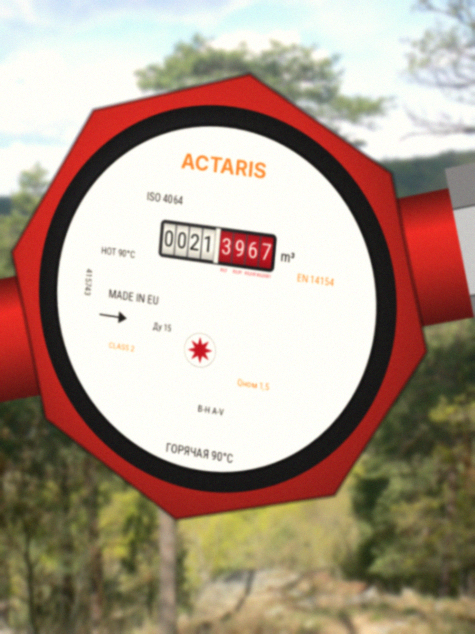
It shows 21.3967 m³
